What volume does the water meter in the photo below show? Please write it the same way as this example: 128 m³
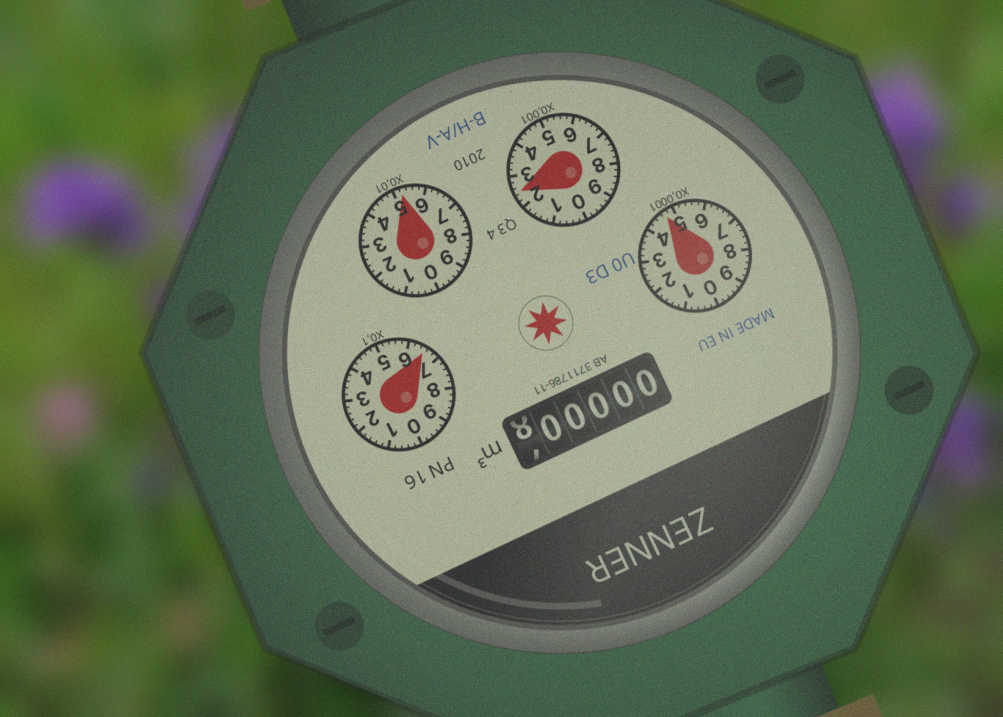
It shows 7.6524 m³
